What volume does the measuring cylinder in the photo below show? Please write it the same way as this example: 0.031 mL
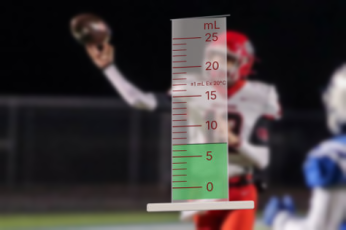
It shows 7 mL
